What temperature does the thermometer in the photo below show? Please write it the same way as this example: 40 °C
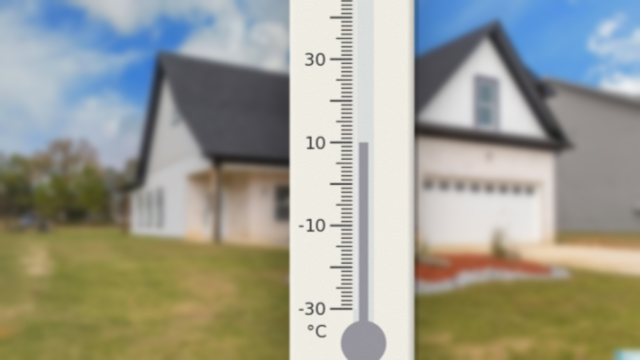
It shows 10 °C
